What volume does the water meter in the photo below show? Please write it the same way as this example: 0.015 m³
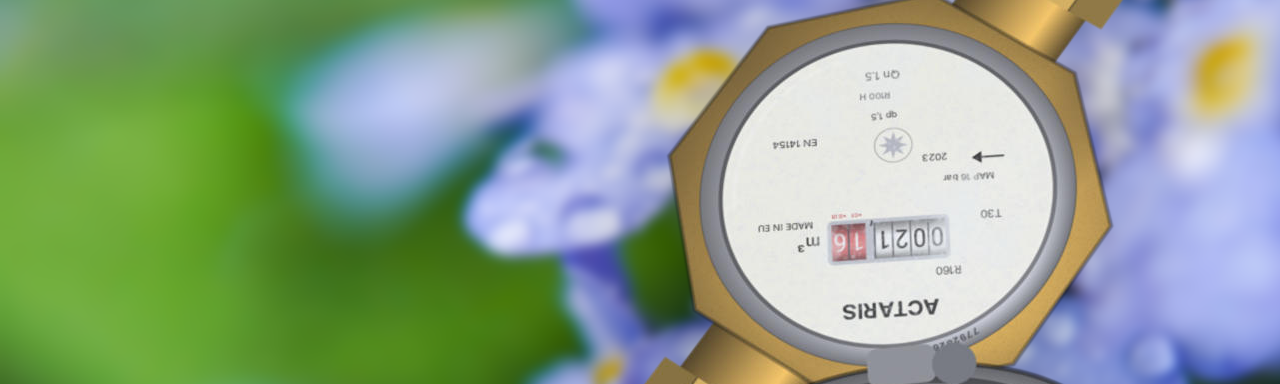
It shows 21.16 m³
